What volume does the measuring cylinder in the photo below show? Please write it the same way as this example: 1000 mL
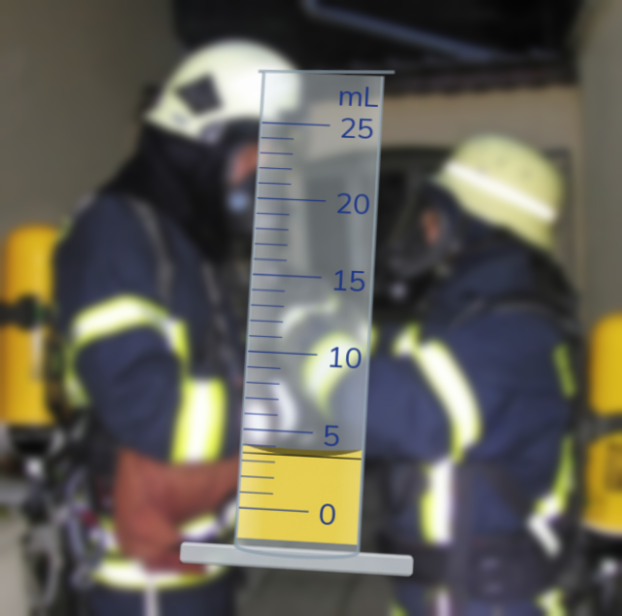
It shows 3.5 mL
